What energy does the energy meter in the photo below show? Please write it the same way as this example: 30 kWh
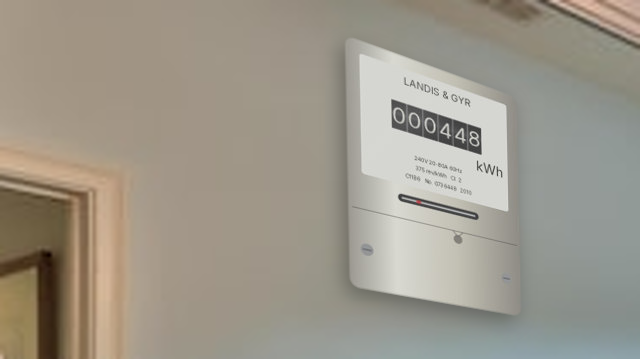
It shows 448 kWh
